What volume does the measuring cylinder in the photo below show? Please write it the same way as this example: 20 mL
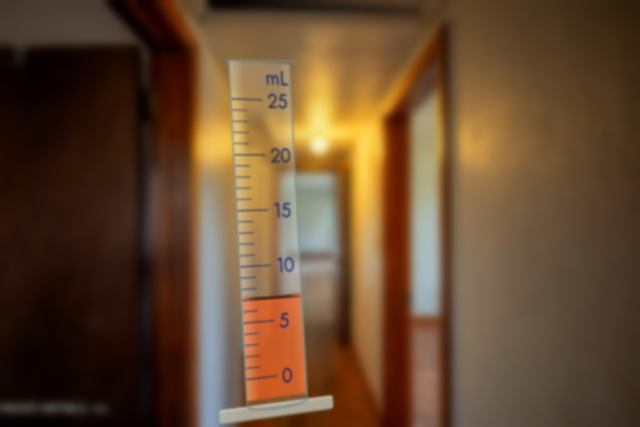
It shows 7 mL
